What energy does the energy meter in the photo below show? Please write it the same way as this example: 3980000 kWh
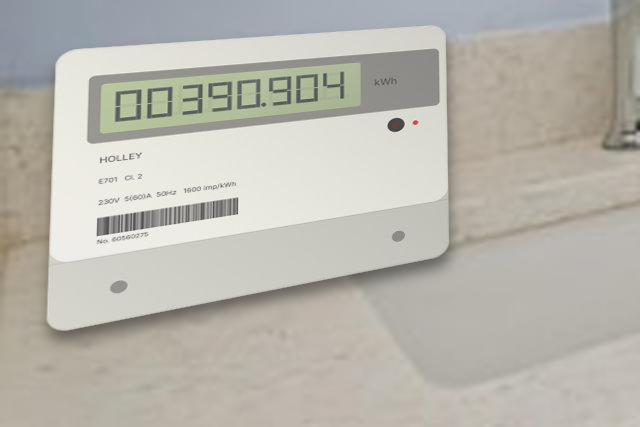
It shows 390.904 kWh
